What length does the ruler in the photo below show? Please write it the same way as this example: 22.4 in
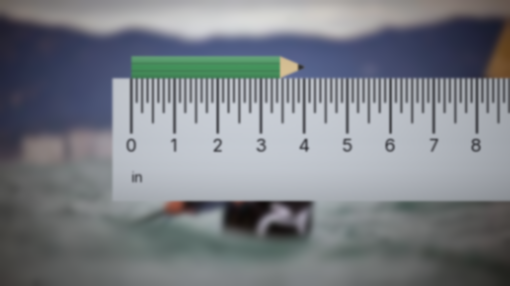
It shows 4 in
